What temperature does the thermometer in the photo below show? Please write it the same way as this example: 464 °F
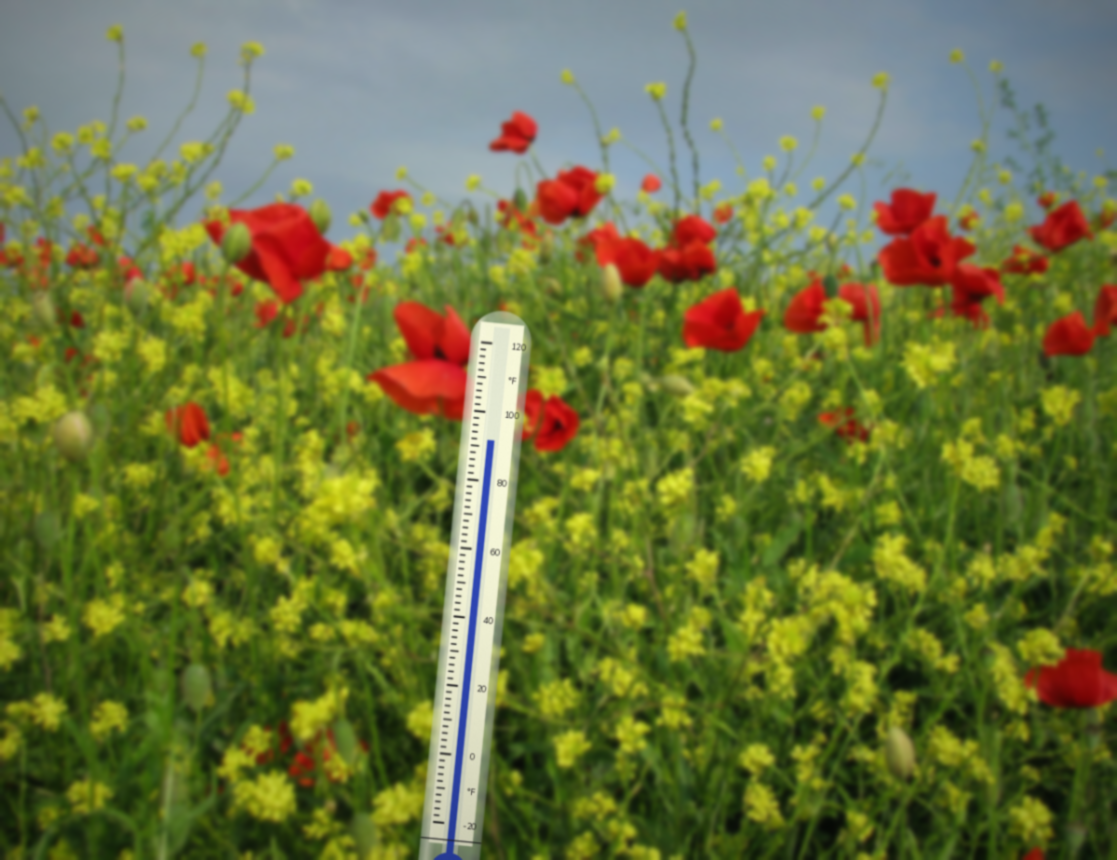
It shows 92 °F
